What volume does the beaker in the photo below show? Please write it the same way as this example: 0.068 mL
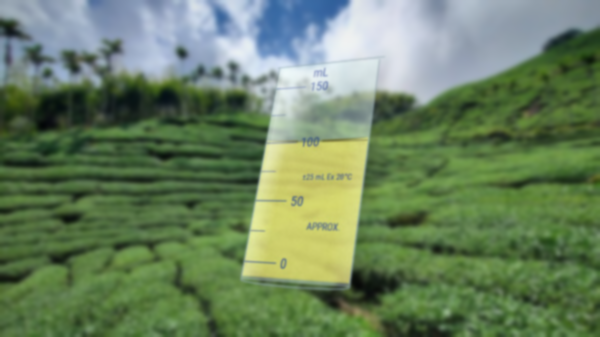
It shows 100 mL
